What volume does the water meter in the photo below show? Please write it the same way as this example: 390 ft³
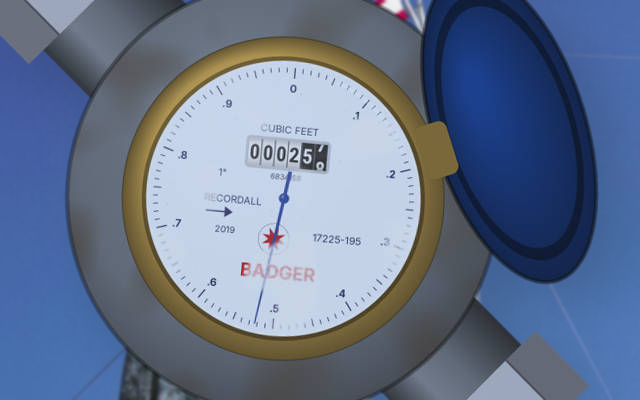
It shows 257.52 ft³
